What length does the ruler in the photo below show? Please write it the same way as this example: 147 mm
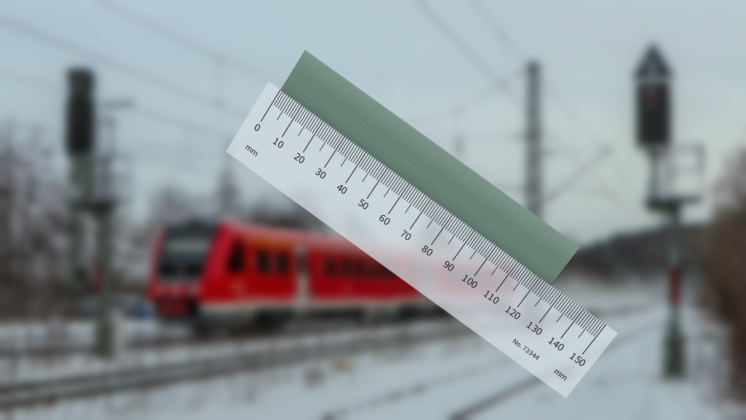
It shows 125 mm
